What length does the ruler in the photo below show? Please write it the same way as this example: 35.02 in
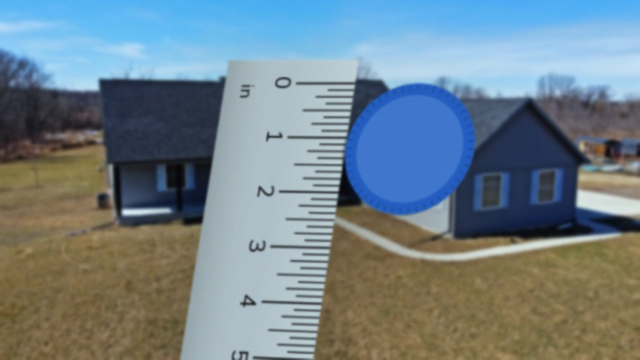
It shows 2.375 in
